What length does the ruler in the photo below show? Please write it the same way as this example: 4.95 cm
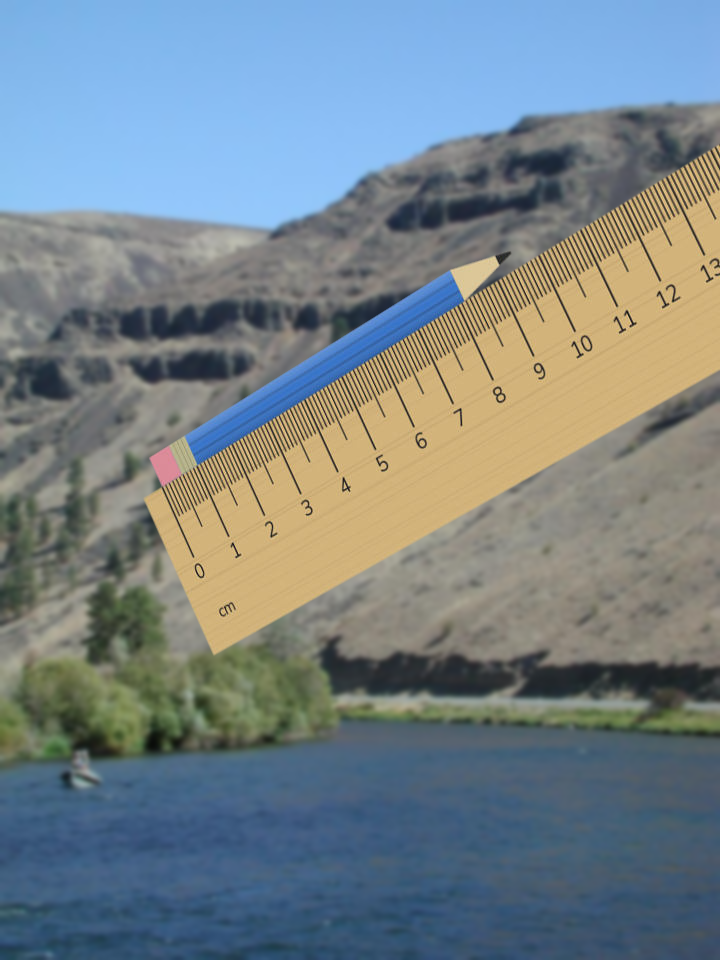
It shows 9.5 cm
